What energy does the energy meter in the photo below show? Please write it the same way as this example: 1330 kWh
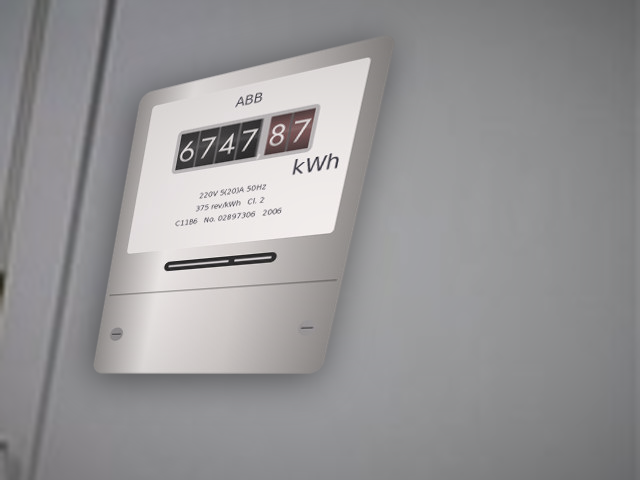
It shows 6747.87 kWh
